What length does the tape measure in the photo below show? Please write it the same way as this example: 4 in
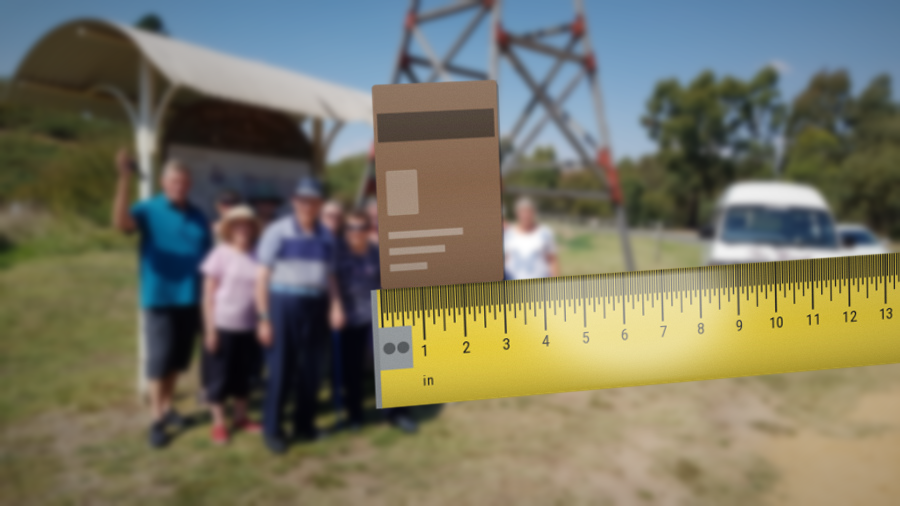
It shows 3 in
